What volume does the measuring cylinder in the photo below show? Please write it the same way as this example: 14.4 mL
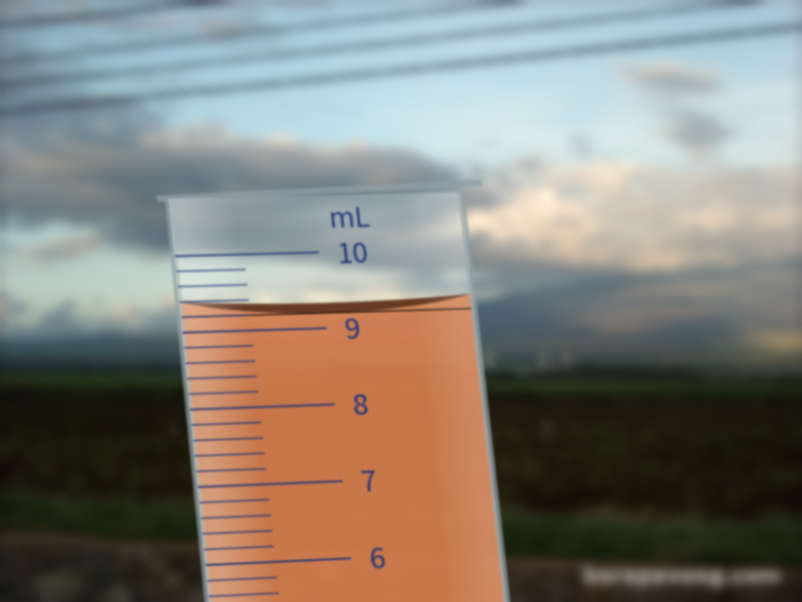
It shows 9.2 mL
